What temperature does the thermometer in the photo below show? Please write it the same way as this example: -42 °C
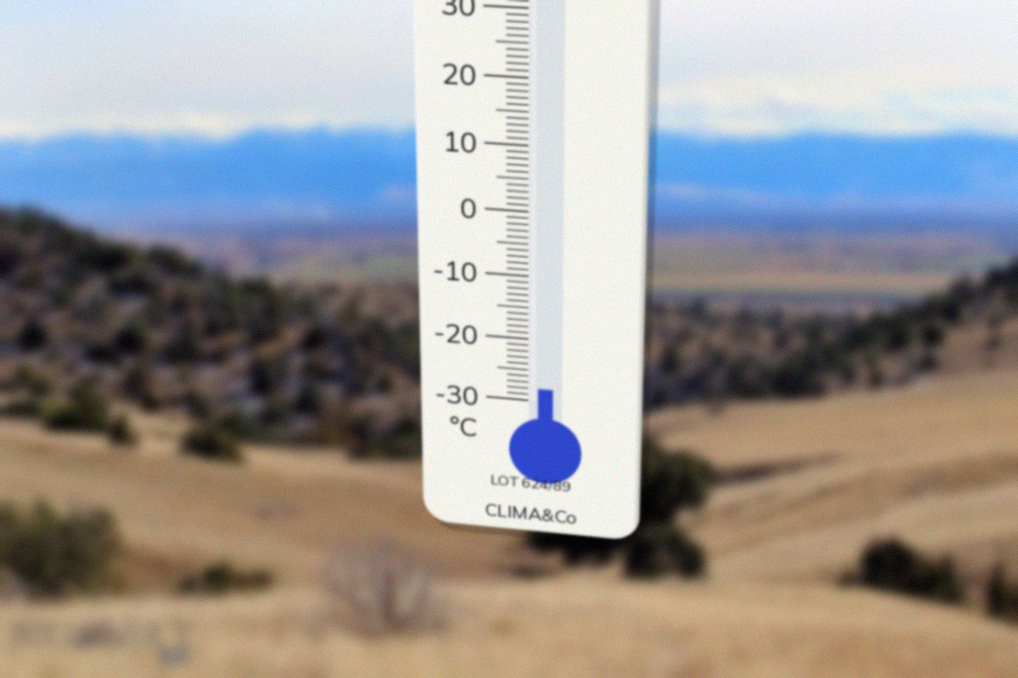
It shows -28 °C
